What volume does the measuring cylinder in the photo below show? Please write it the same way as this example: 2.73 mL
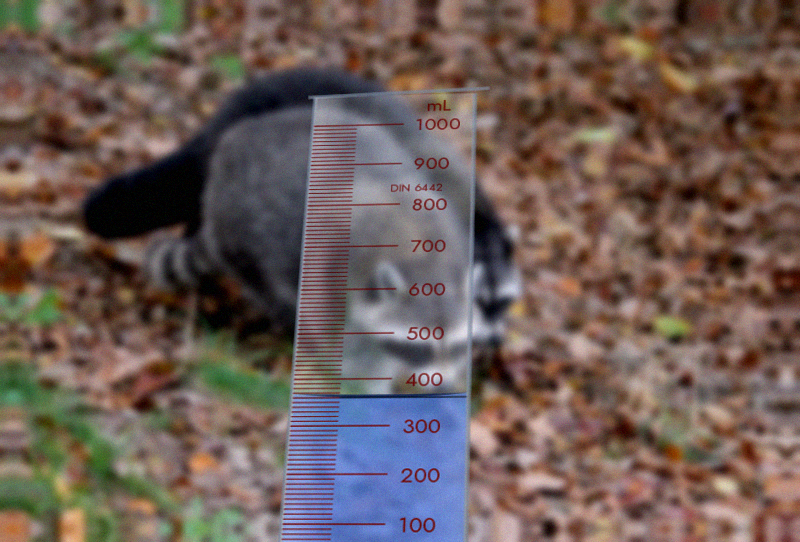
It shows 360 mL
